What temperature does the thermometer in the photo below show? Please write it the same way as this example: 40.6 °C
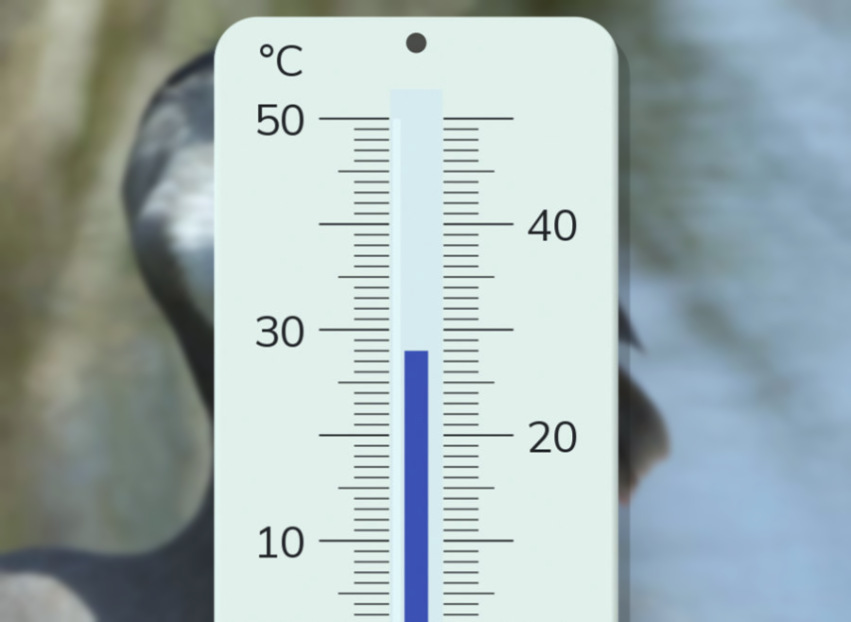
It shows 28 °C
